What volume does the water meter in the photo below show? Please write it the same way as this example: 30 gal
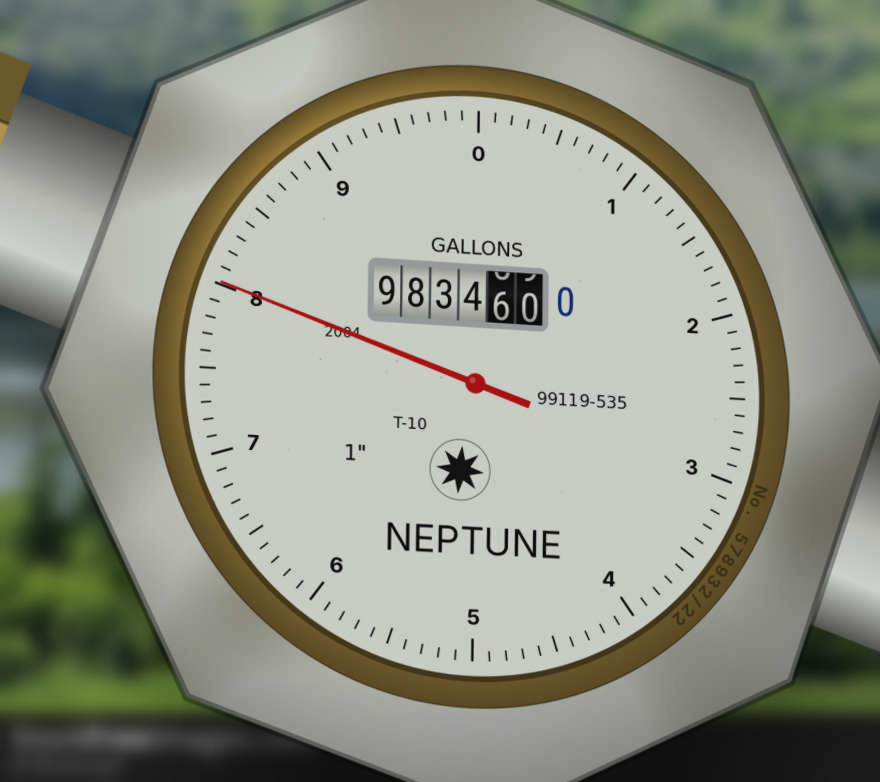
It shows 9834598.0 gal
